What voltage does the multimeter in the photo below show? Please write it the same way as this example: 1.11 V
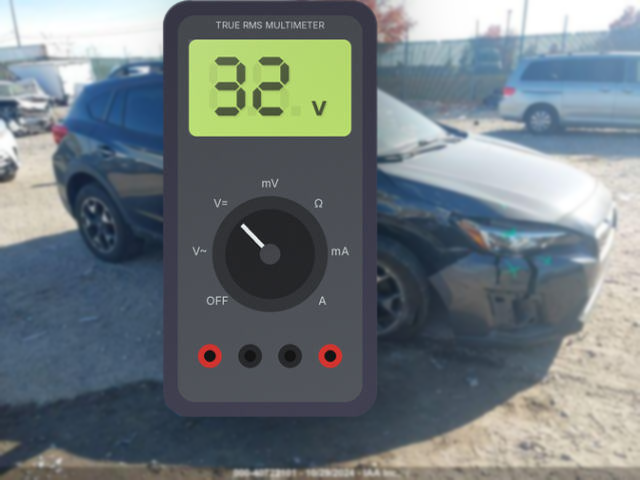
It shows 32 V
